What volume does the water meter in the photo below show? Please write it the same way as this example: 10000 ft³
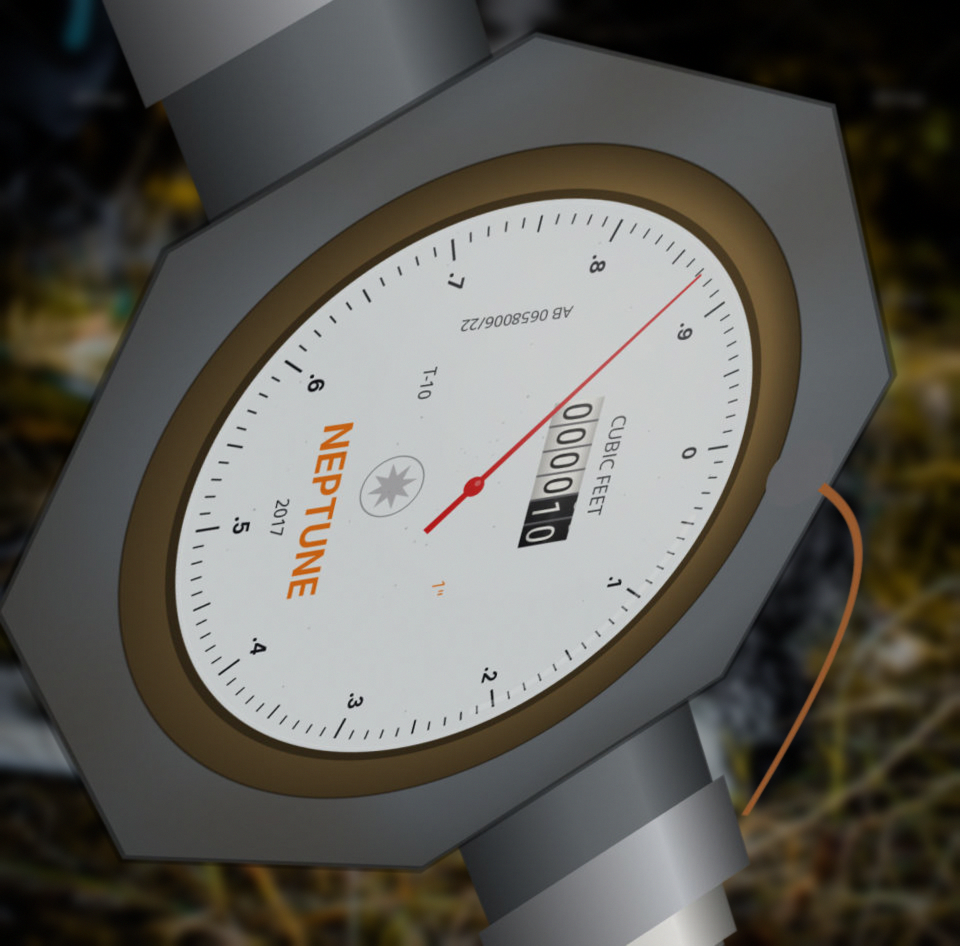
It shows 9.87 ft³
